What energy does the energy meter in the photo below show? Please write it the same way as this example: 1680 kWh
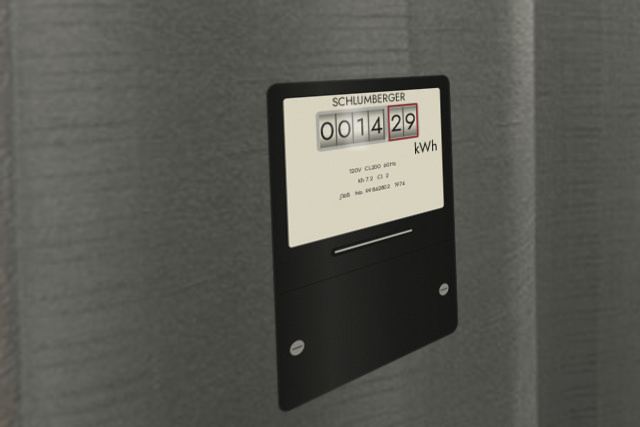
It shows 14.29 kWh
